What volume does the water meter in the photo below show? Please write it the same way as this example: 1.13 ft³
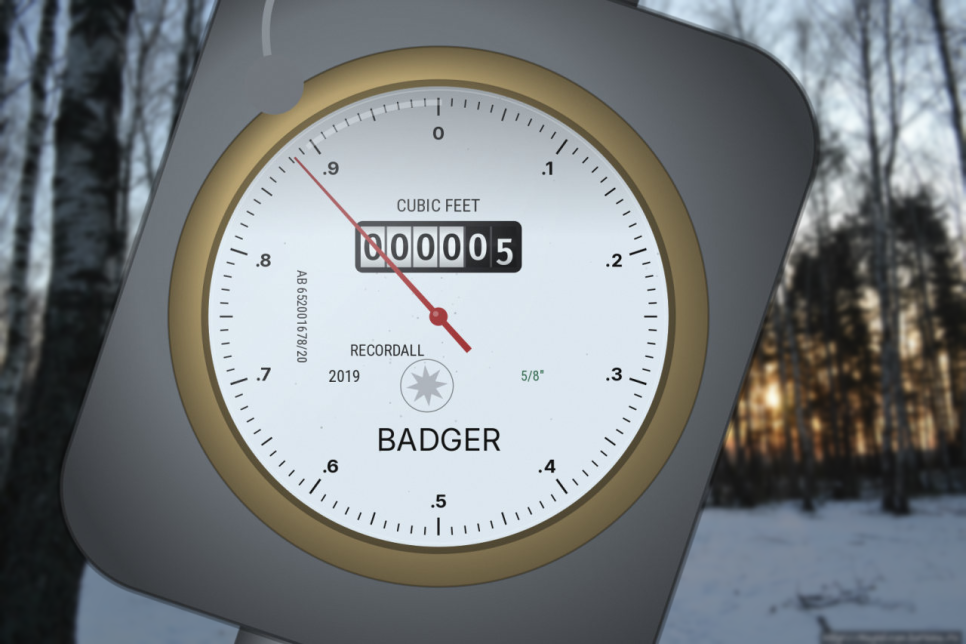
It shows 4.88 ft³
